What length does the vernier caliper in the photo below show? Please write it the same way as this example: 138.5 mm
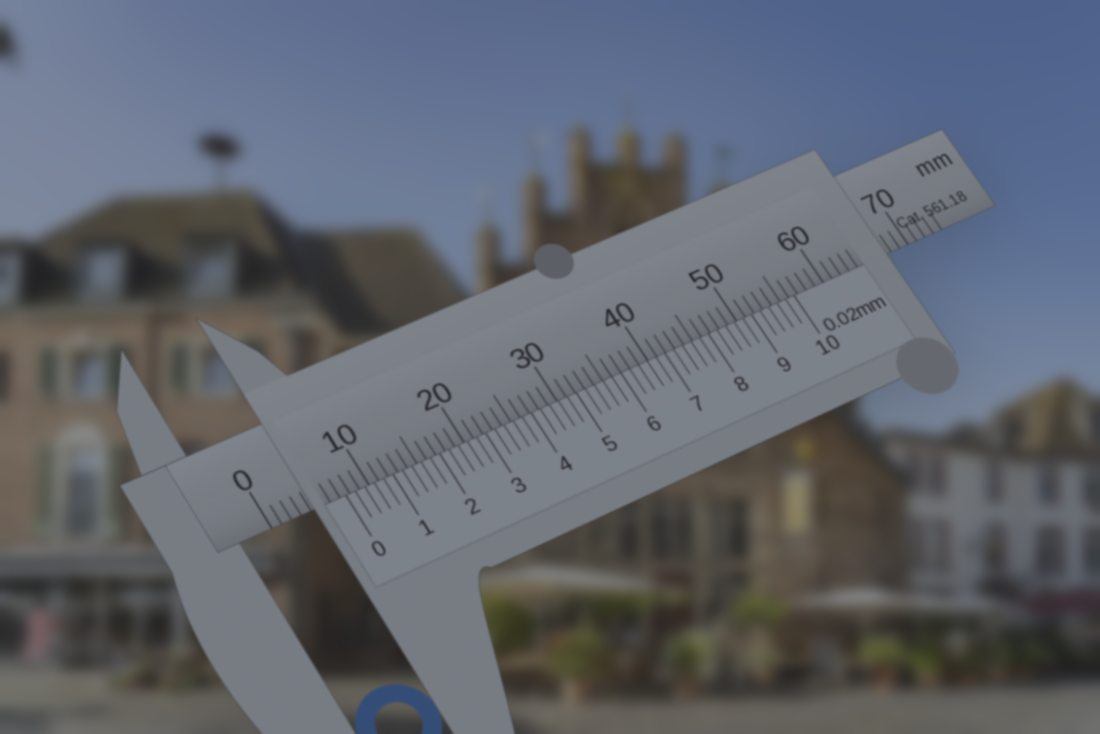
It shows 7.6 mm
